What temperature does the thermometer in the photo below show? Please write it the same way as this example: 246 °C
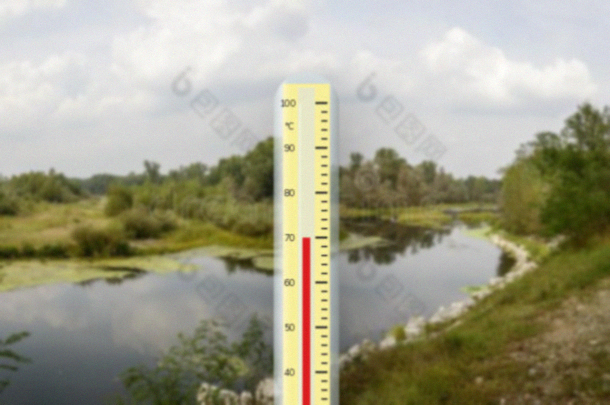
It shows 70 °C
